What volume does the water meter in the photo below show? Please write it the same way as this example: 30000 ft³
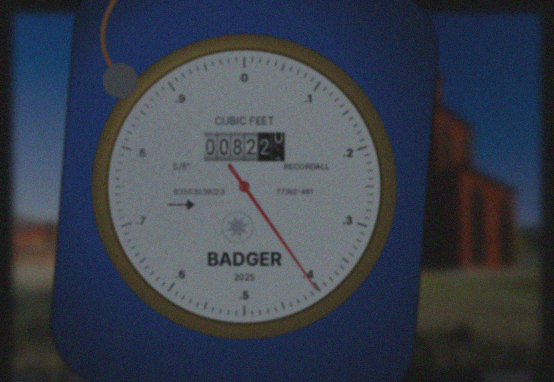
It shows 8220.40 ft³
